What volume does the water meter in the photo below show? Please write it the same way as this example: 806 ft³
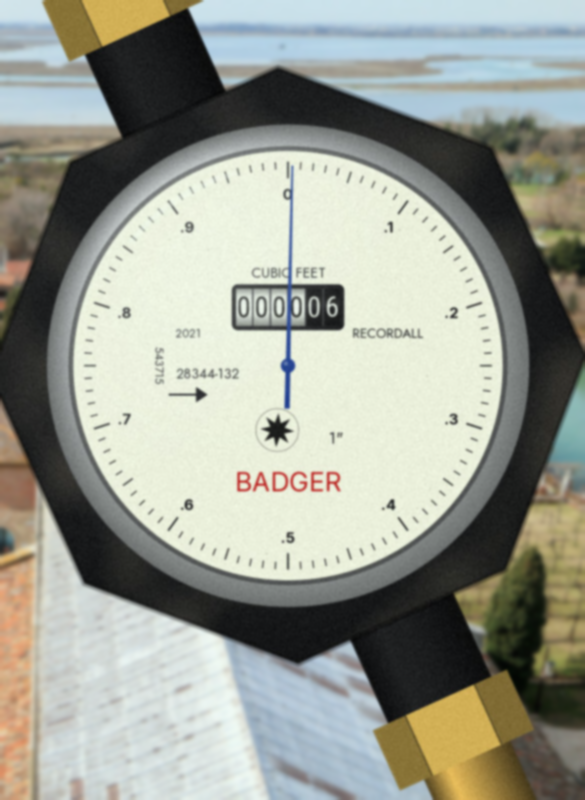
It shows 6.00 ft³
